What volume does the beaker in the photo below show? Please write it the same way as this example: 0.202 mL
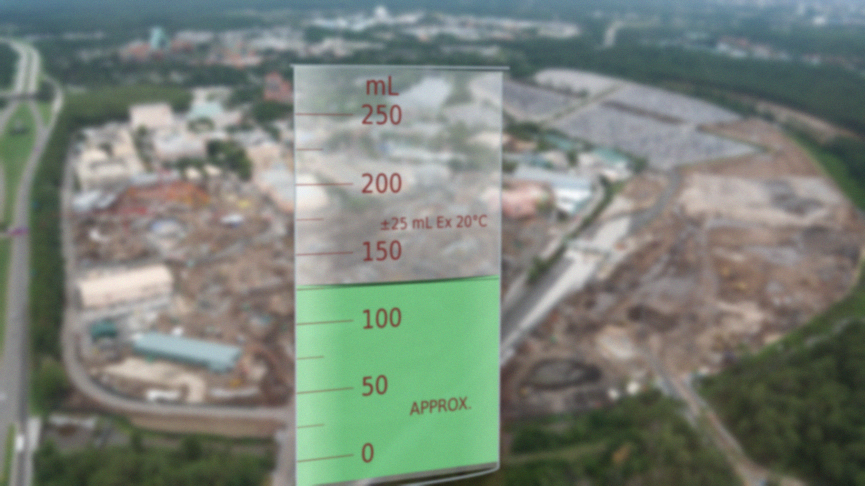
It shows 125 mL
